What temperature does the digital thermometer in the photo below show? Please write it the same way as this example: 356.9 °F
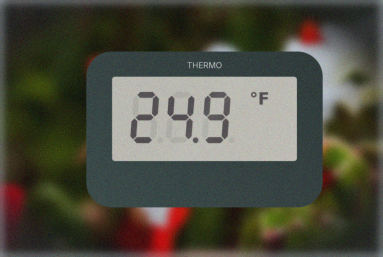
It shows 24.9 °F
